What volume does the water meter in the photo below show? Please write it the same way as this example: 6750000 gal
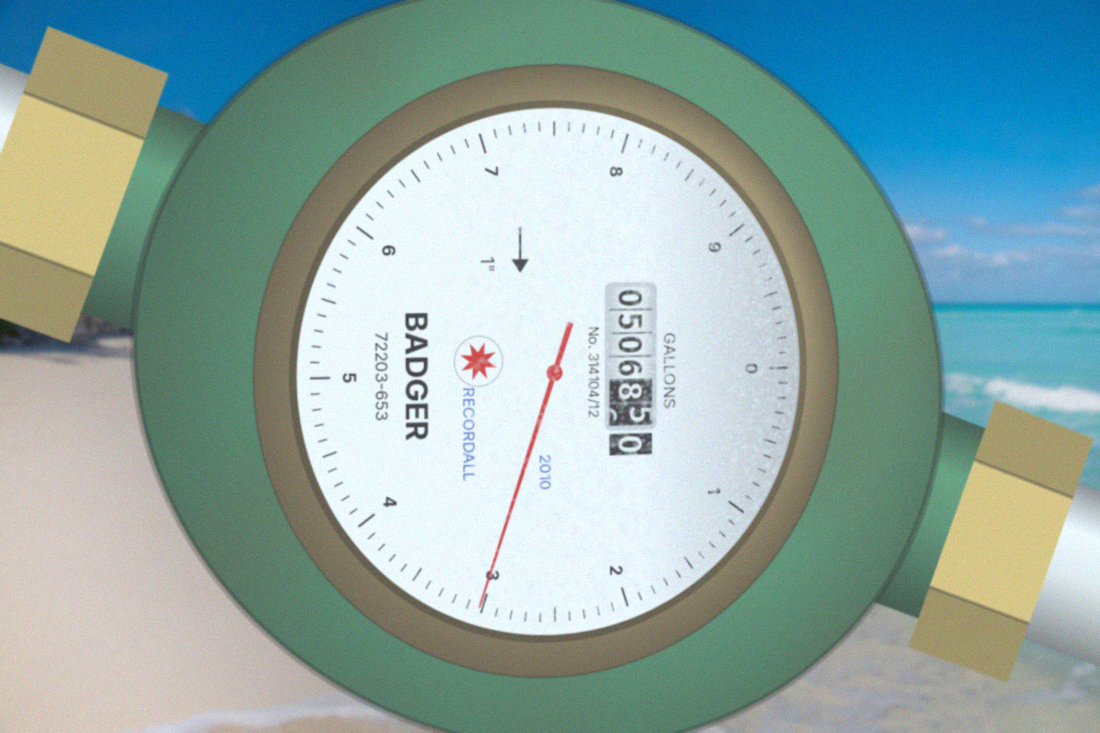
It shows 506853.0 gal
